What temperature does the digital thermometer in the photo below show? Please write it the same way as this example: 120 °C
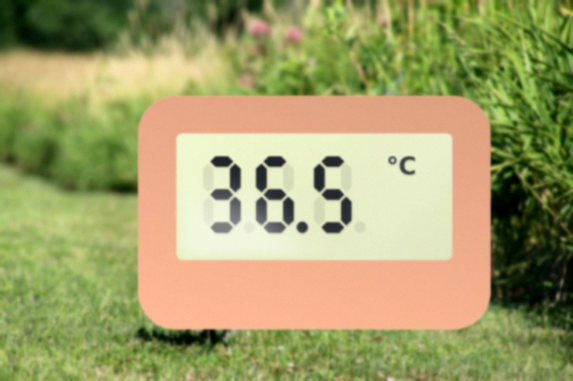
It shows 36.5 °C
